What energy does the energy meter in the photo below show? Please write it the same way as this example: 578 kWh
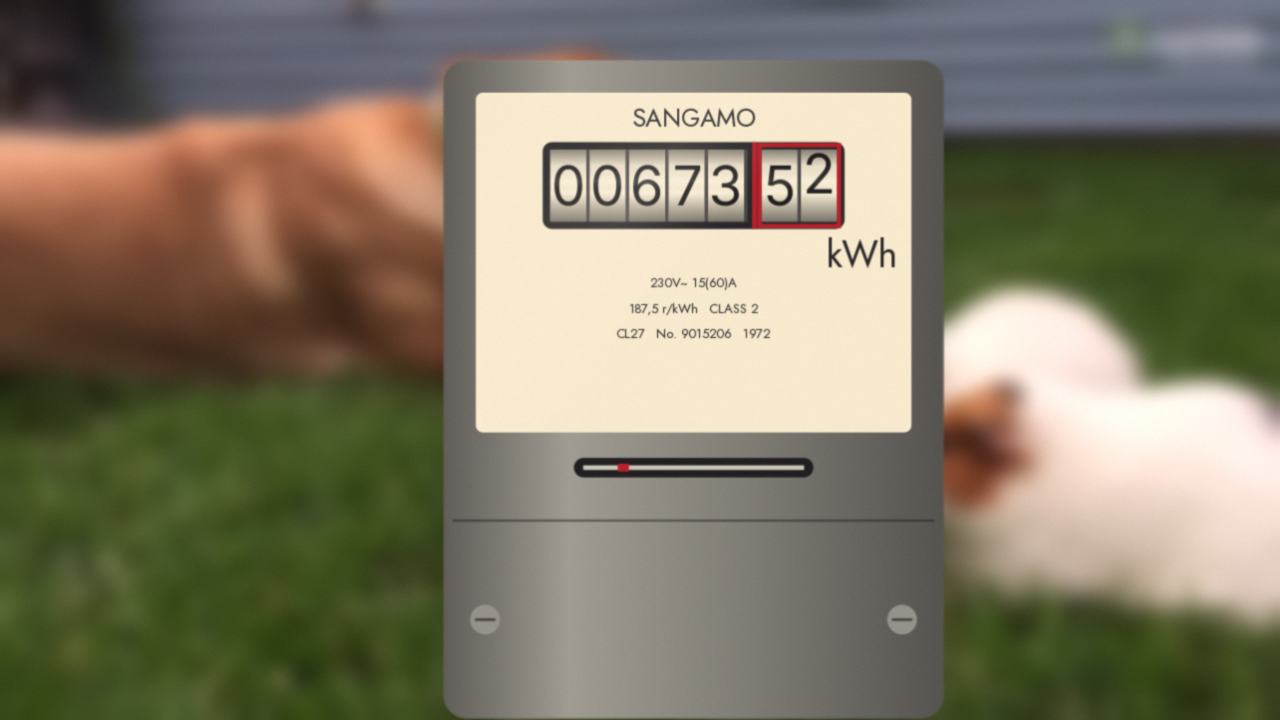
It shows 673.52 kWh
